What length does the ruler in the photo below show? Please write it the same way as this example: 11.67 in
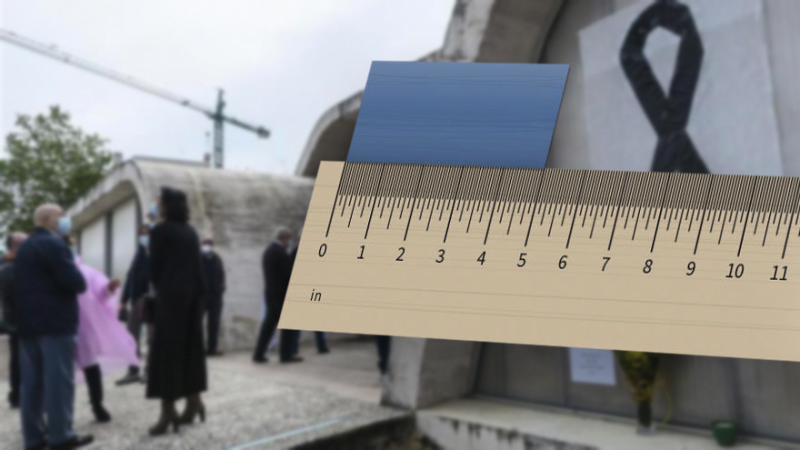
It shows 5 in
